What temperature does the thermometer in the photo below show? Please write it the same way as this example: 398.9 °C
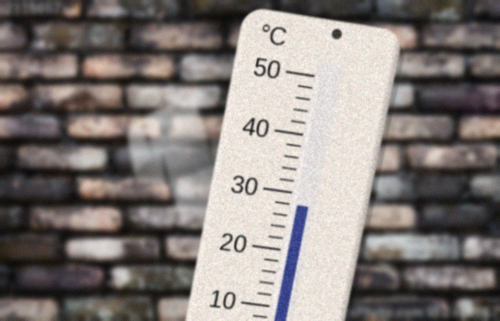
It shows 28 °C
